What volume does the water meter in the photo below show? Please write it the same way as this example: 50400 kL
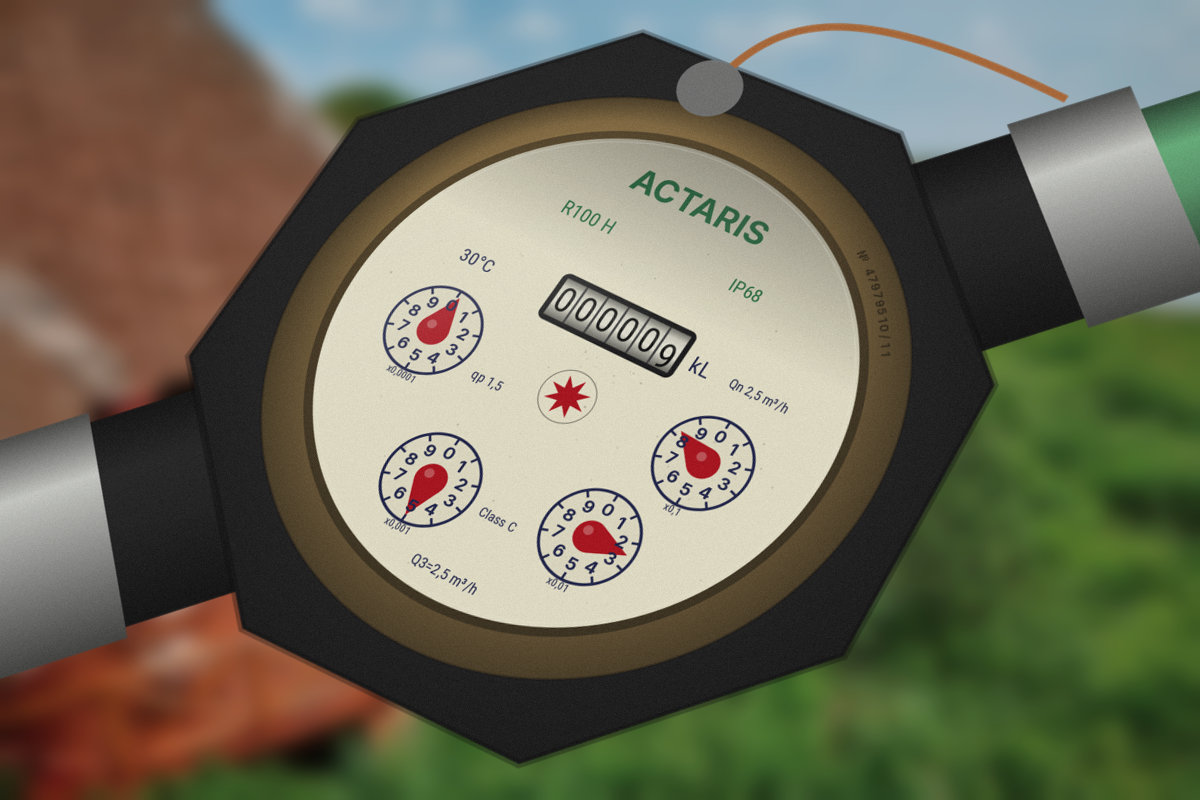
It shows 8.8250 kL
